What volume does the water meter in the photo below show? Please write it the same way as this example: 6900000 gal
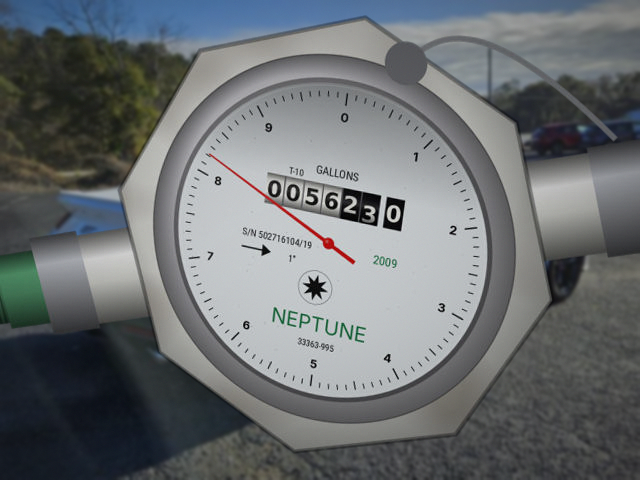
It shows 56228.2 gal
